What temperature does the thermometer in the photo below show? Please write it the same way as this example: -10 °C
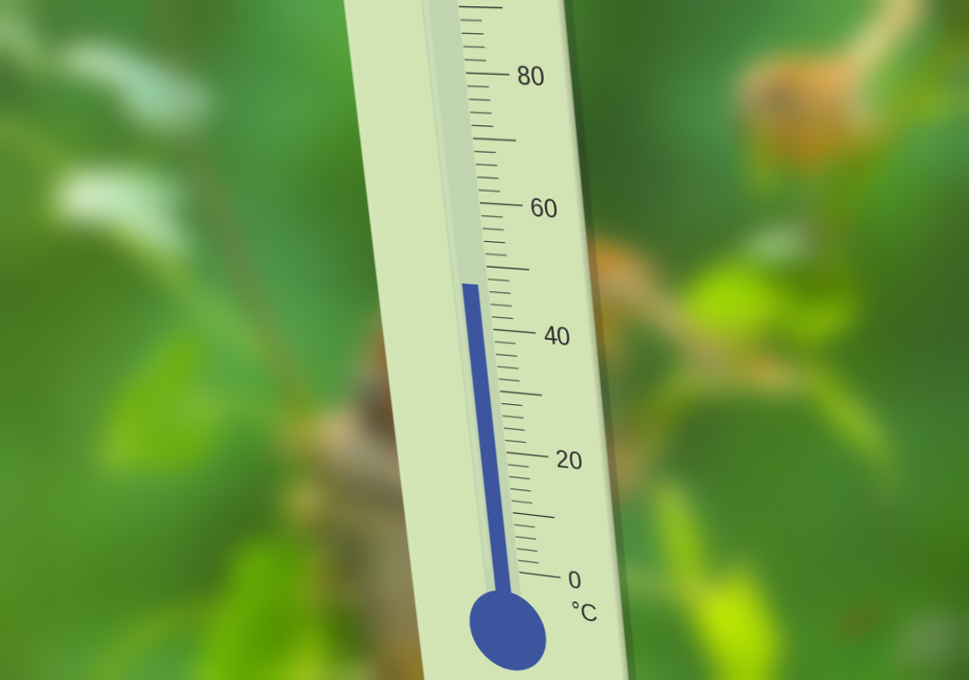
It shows 47 °C
